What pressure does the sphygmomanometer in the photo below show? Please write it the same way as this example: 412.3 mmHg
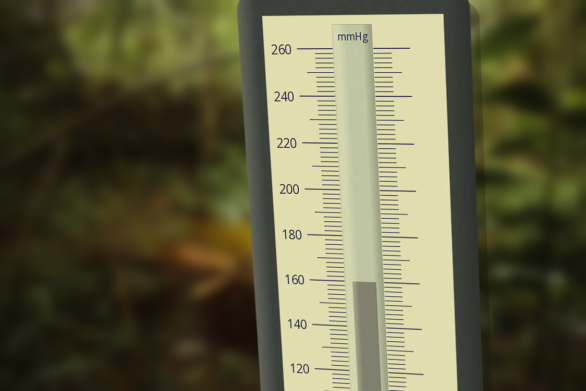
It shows 160 mmHg
